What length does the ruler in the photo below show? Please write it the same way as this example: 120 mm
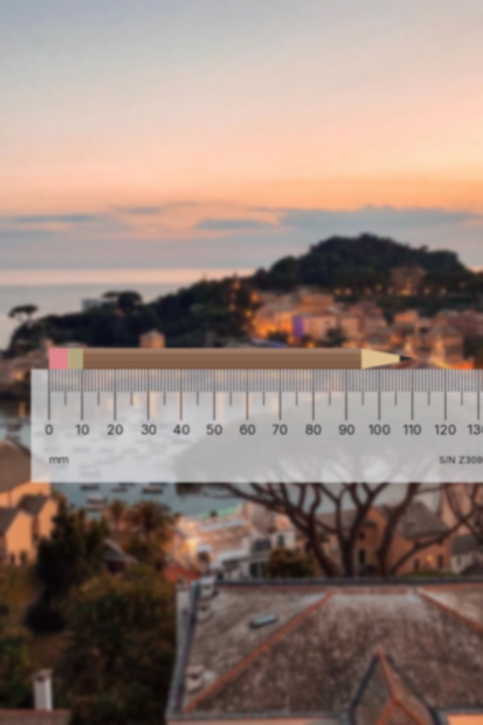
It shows 110 mm
